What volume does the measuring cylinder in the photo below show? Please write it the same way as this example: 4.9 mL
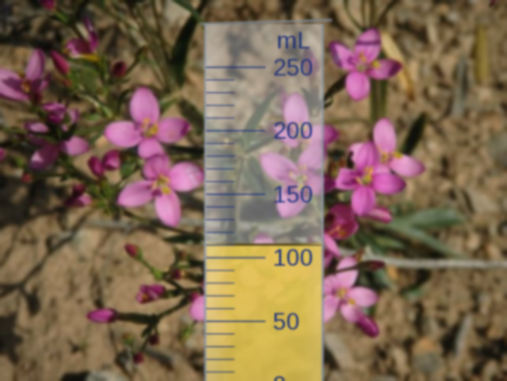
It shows 110 mL
